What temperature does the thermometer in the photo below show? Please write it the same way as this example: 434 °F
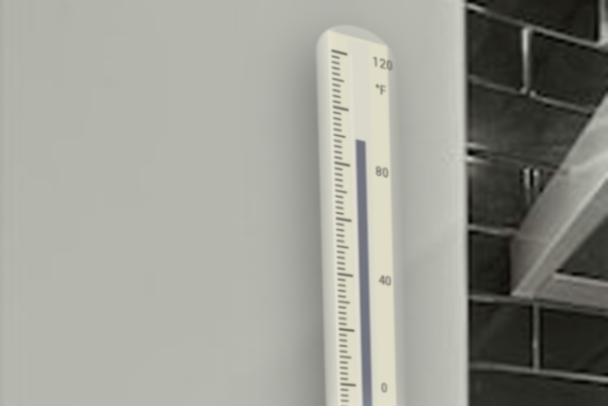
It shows 90 °F
